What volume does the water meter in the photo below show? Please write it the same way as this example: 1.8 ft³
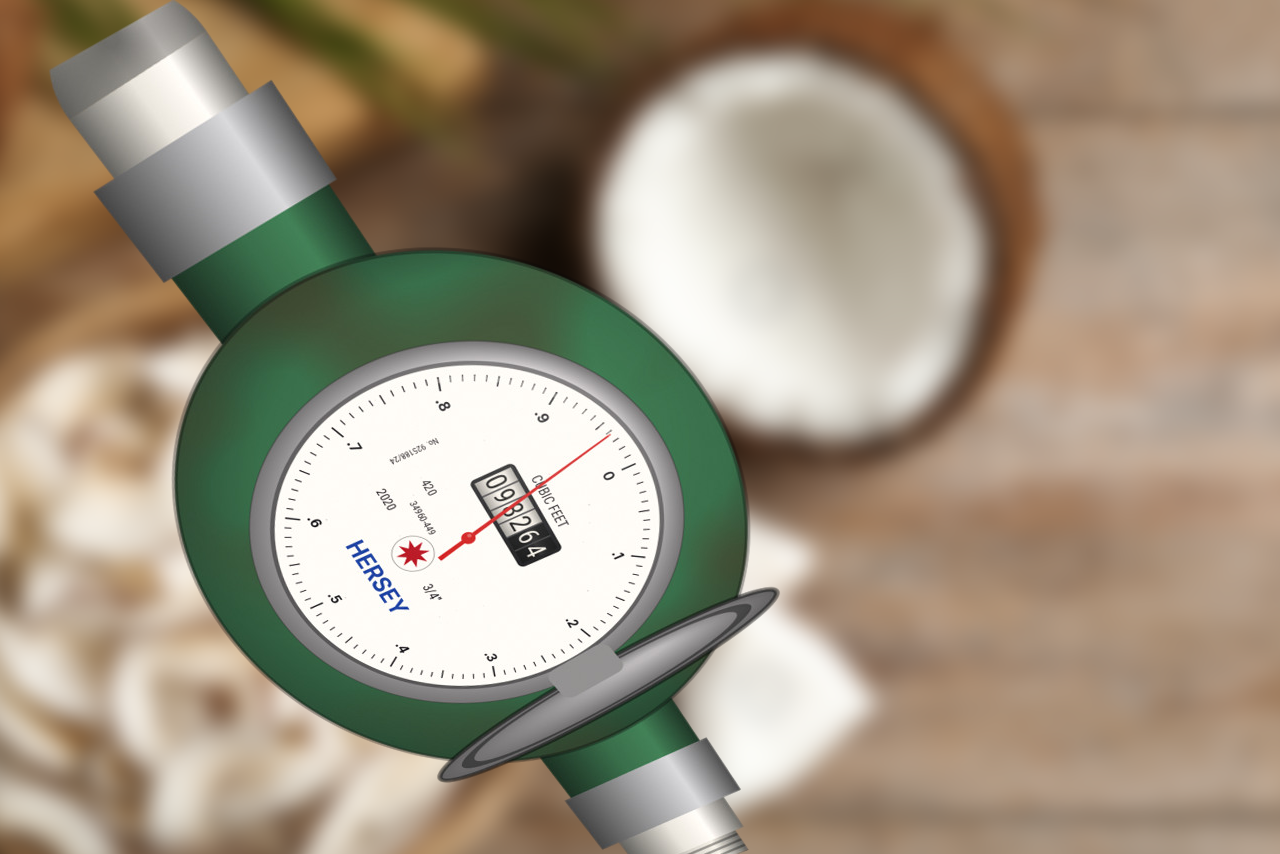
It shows 98263.96 ft³
